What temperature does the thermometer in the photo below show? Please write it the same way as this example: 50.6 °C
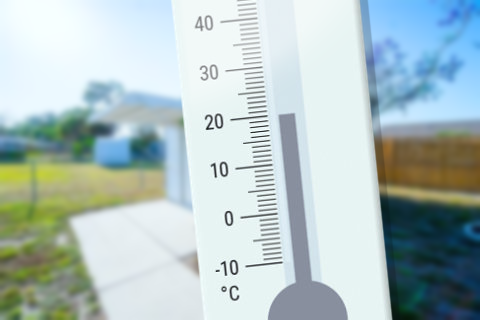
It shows 20 °C
